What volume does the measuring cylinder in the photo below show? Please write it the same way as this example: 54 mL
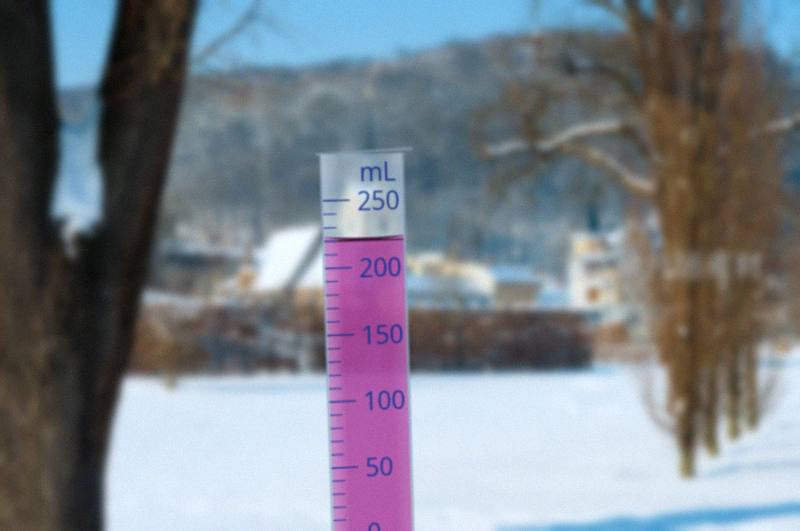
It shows 220 mL
